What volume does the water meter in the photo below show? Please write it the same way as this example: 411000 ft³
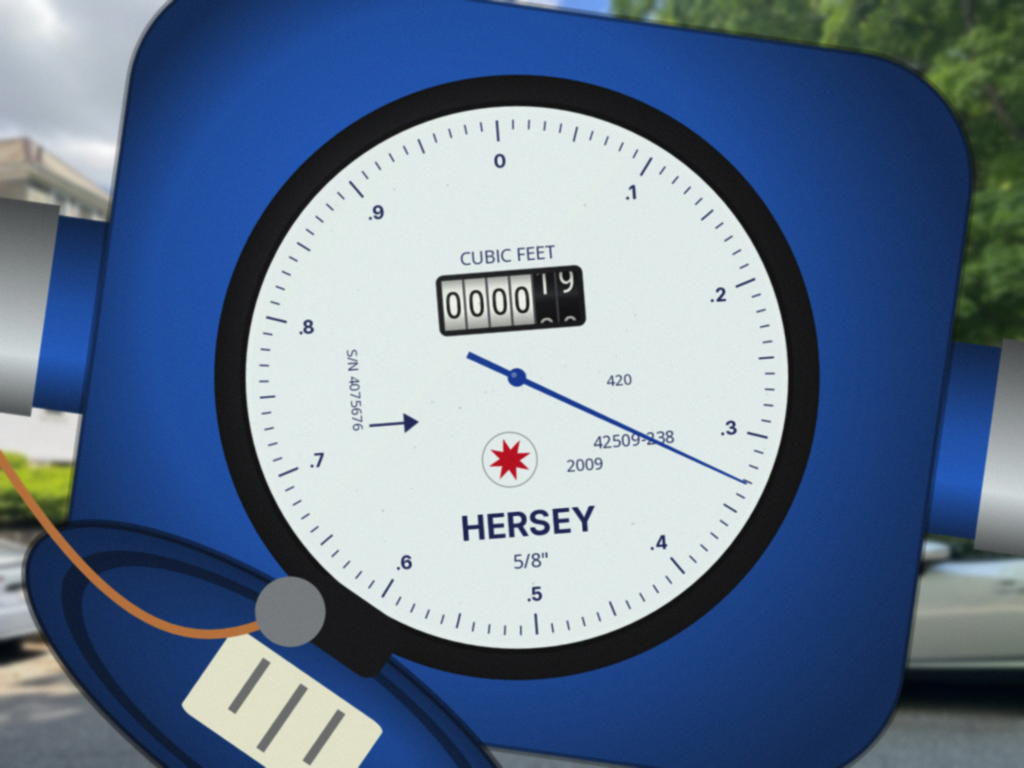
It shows 19.33 ft³
